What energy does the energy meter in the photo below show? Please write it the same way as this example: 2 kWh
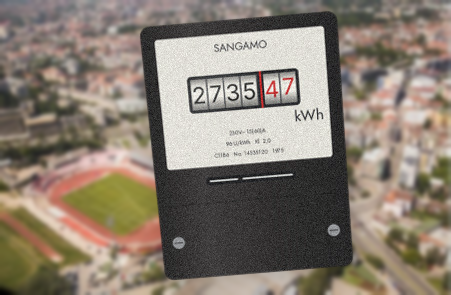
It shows 2735.47 kWh
